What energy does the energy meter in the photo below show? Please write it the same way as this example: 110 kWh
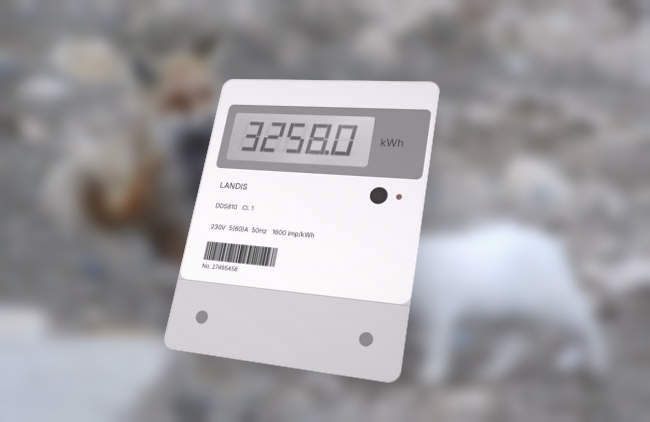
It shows 3258.0 kWh
